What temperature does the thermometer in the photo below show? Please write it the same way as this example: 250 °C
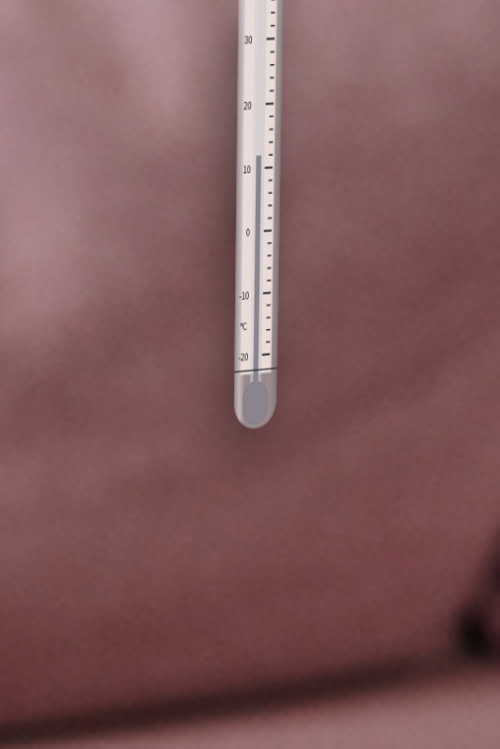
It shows 12 °C
